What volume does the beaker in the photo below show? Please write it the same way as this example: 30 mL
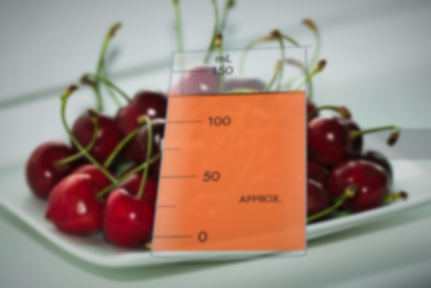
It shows 125 mL
